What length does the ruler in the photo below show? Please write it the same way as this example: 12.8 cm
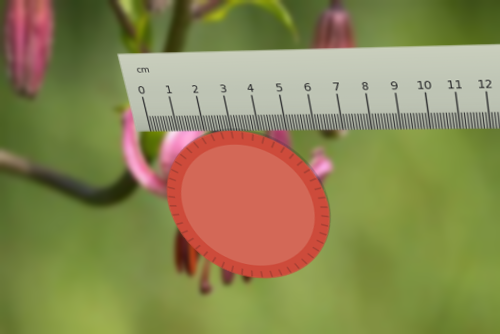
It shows 6 cm
